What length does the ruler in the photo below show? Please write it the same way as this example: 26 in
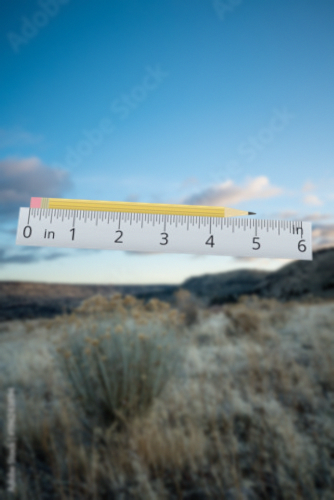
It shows 5 in
